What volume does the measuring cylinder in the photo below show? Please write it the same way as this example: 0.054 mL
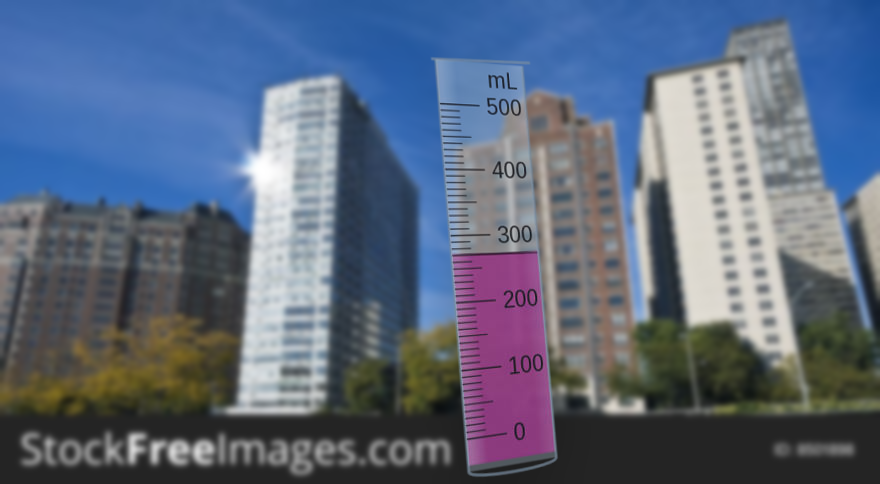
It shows 270 mL
